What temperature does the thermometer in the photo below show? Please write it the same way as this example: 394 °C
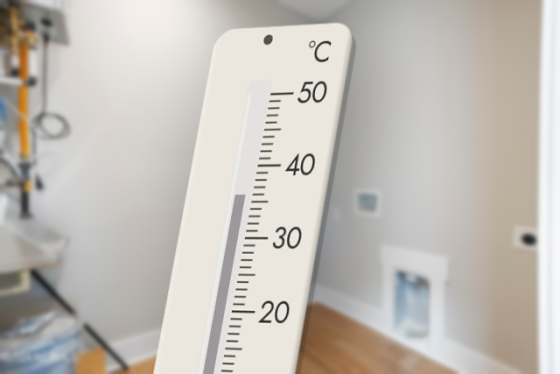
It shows 36 °C
